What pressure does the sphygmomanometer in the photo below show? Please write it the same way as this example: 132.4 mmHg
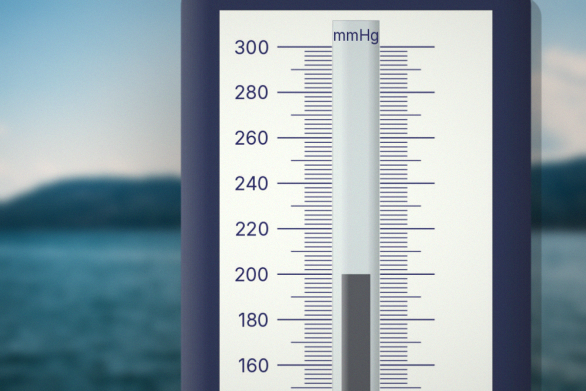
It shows 200 mmHg
